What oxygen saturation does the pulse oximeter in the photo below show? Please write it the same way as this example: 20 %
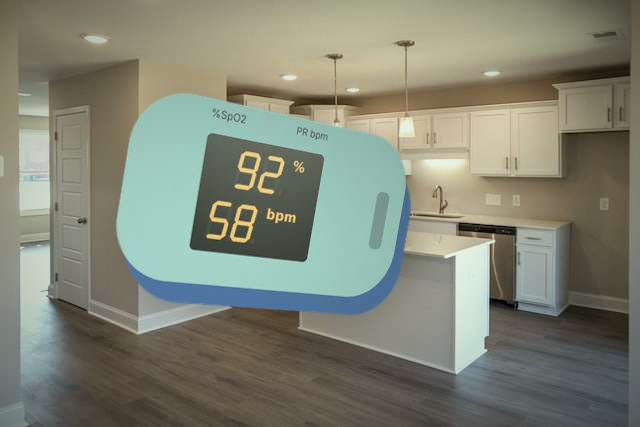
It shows 92 %
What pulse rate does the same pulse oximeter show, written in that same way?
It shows 58 bpm
